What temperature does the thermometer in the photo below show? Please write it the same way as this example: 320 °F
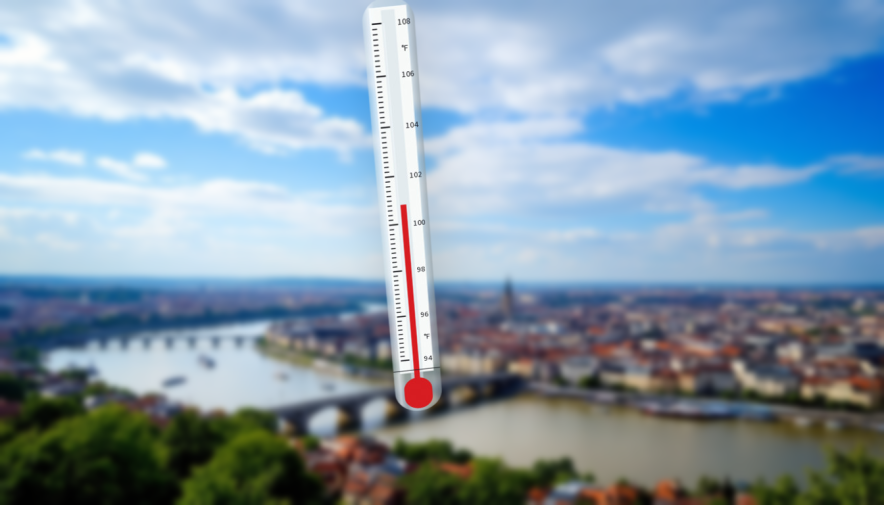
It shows 100.8 °F
